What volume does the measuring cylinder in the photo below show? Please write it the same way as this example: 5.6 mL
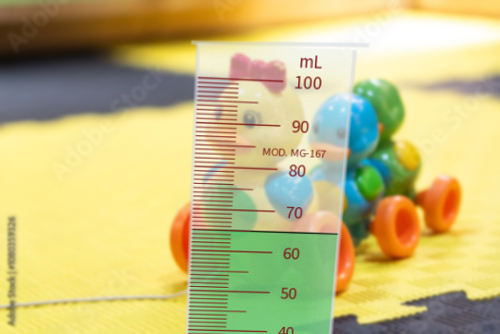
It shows 65 mL
